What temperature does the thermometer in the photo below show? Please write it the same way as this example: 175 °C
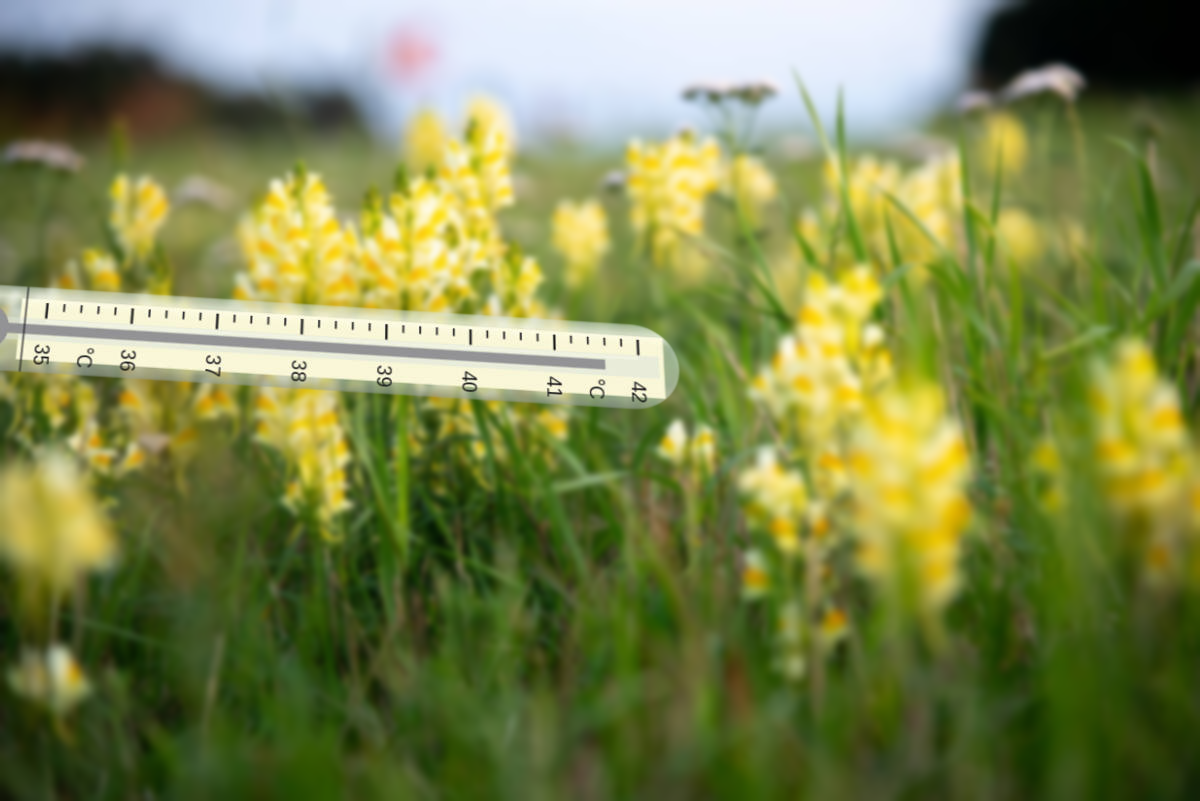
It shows 41.6 °C
